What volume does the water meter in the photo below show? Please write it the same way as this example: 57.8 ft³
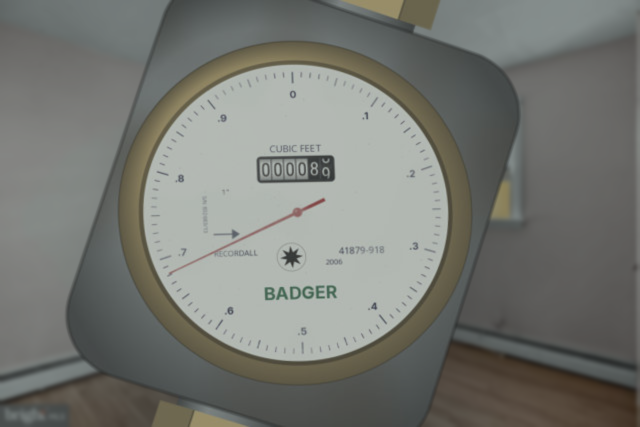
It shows 88.68 ft³
